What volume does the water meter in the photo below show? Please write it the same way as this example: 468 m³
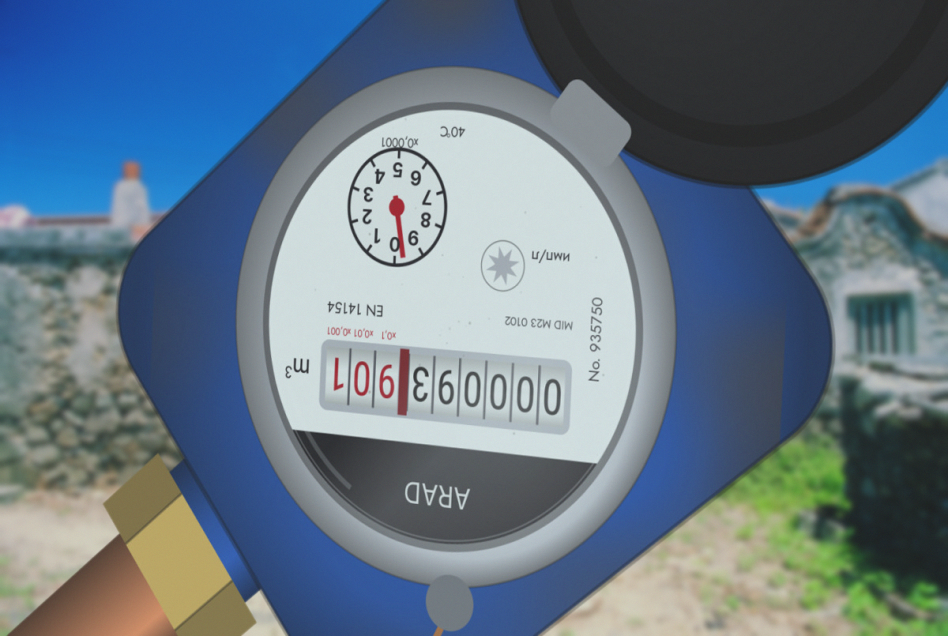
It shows 93.9009 m³
